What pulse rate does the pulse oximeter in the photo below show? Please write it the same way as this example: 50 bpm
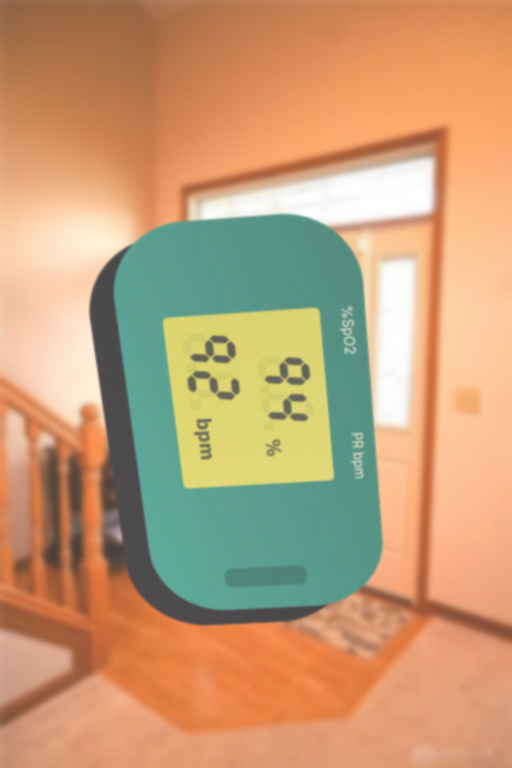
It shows 92 bpm
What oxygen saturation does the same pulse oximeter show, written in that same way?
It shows 94 %
